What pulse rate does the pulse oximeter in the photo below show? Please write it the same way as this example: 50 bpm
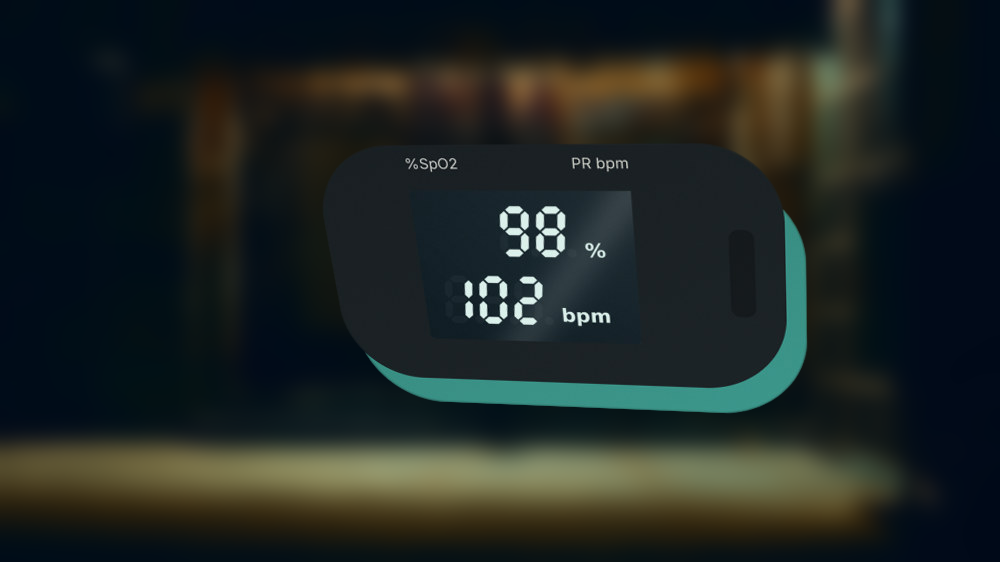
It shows 102 bpm
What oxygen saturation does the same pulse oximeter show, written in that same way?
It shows 98 %
